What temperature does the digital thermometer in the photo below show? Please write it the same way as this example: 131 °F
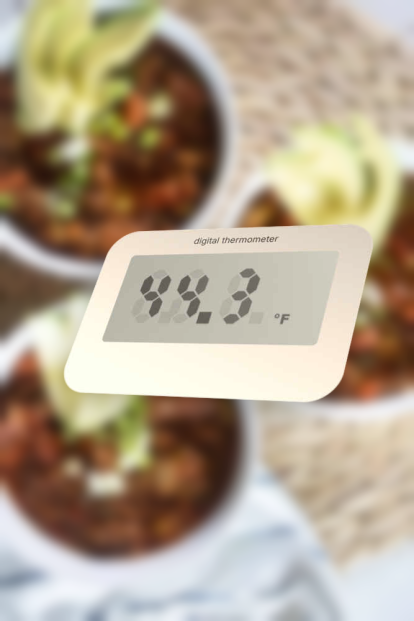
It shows 44.3 °F
